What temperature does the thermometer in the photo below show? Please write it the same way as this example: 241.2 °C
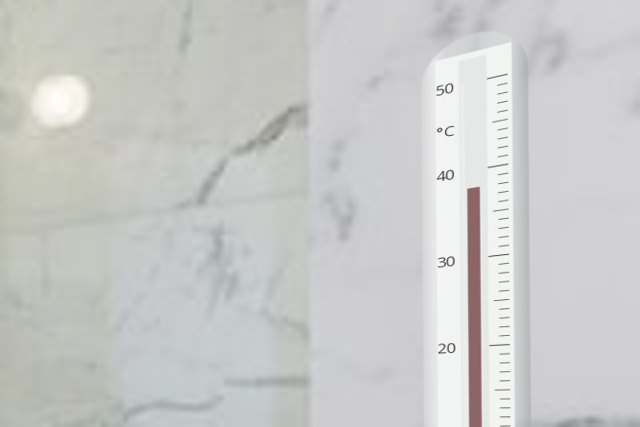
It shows 38 °C
